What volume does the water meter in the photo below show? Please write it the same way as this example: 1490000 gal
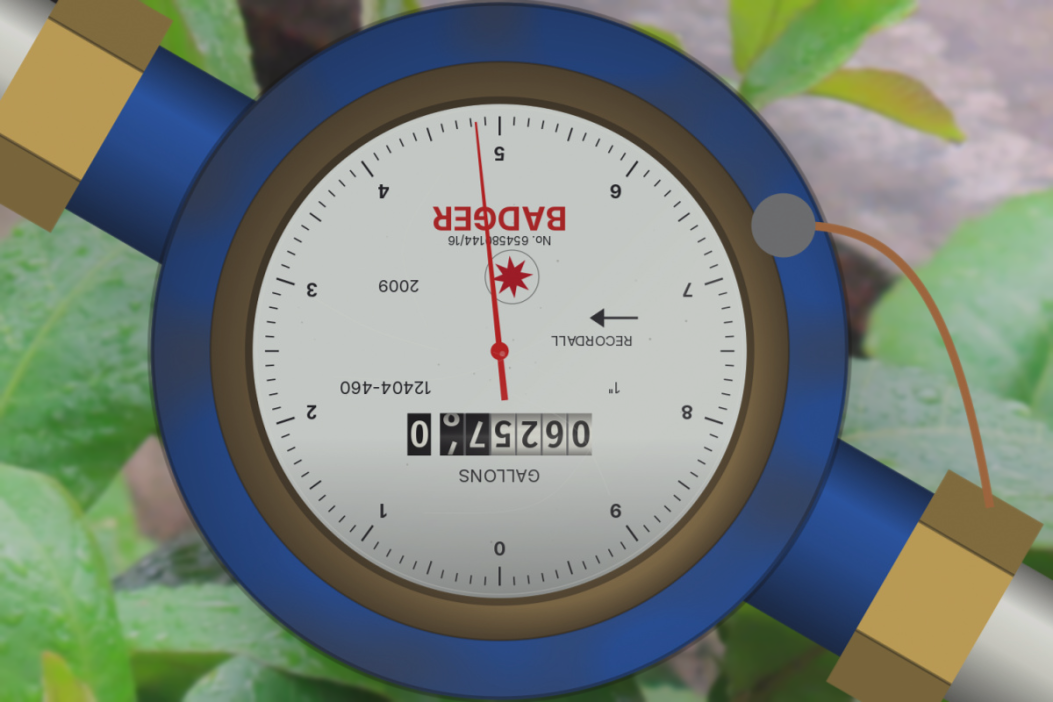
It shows 625774.8 gal
